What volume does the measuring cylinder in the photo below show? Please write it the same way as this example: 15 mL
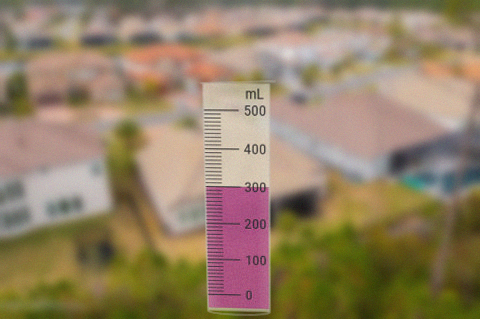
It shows 300 mL
